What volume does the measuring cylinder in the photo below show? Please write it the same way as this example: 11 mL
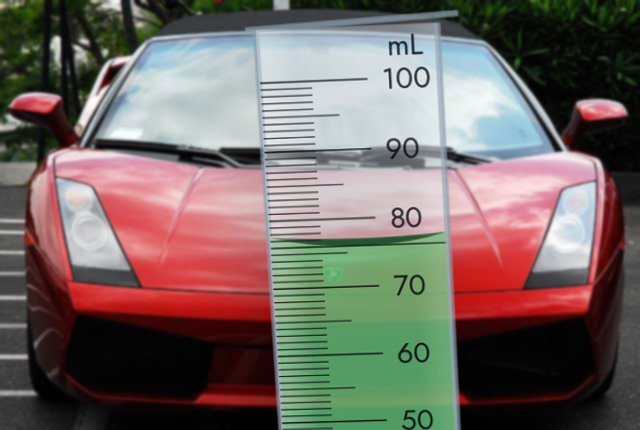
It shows 76 mL
